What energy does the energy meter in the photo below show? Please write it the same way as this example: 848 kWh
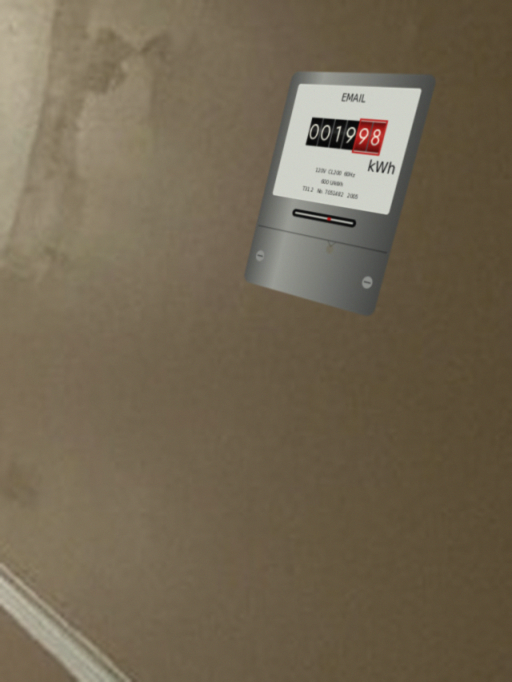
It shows 19.98 kWh
